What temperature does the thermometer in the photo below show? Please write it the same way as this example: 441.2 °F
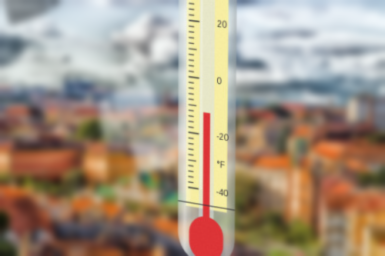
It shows -12 °F
